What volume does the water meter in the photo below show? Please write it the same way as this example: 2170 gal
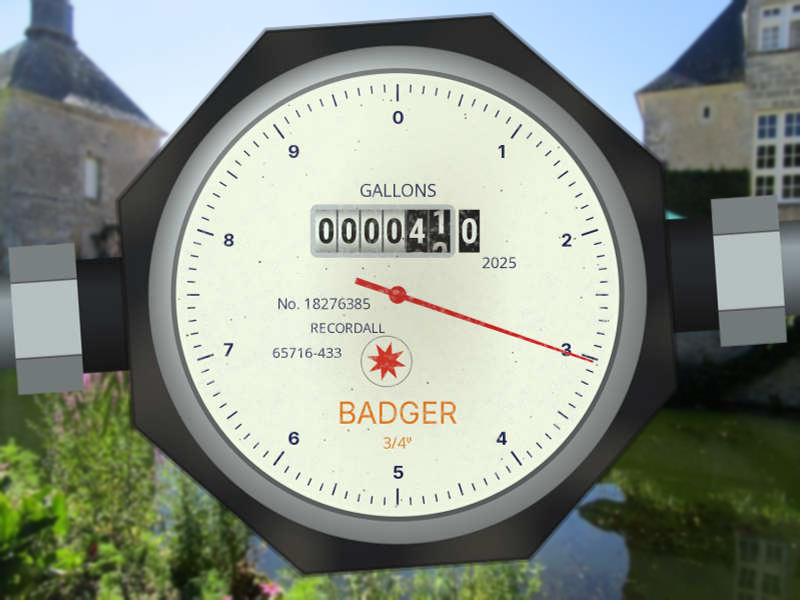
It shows 413.0 gal
